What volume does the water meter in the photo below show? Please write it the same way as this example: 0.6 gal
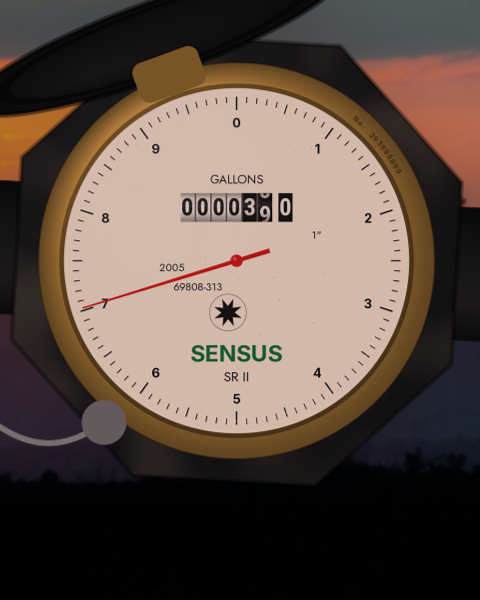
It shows 387.0 gal
